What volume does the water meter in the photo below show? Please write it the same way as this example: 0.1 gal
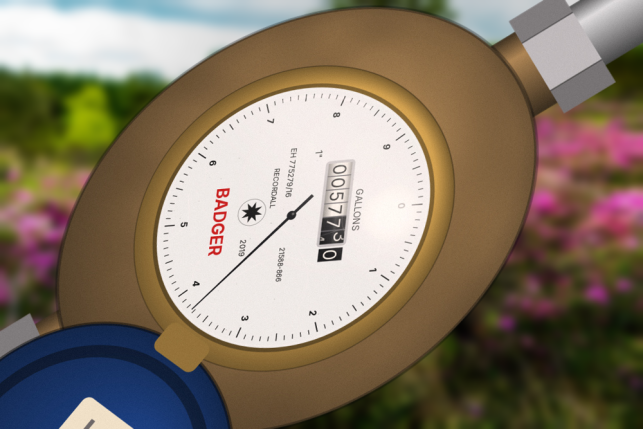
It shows 57733.7 gal
